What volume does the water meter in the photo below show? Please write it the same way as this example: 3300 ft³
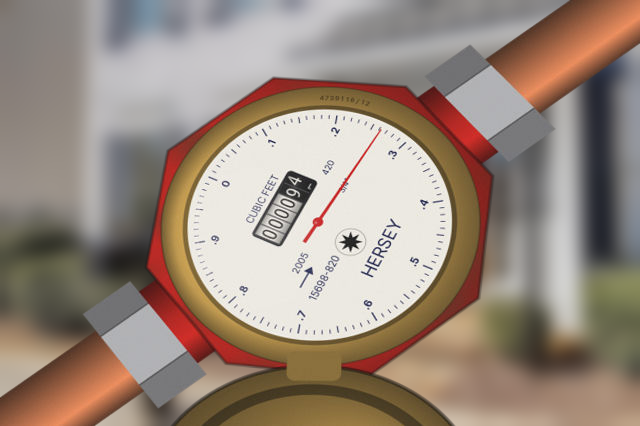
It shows 94.26 ft³
